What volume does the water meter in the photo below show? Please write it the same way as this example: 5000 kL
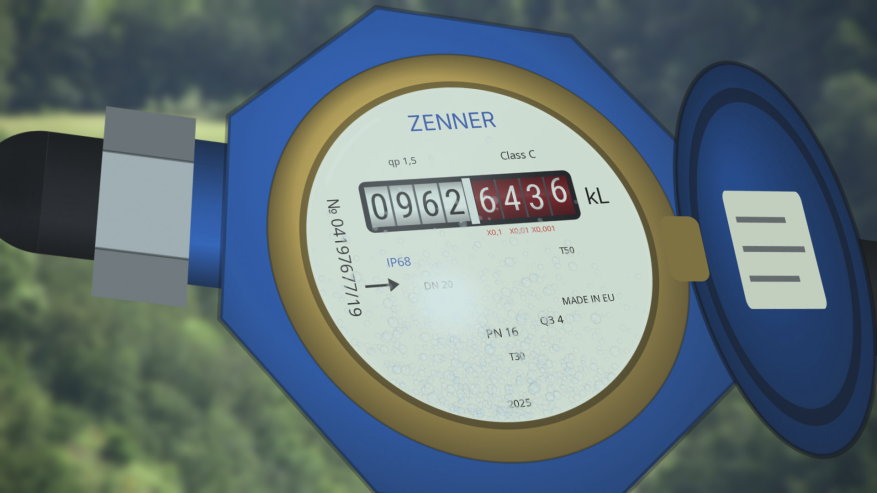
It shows 962.6436 kL
